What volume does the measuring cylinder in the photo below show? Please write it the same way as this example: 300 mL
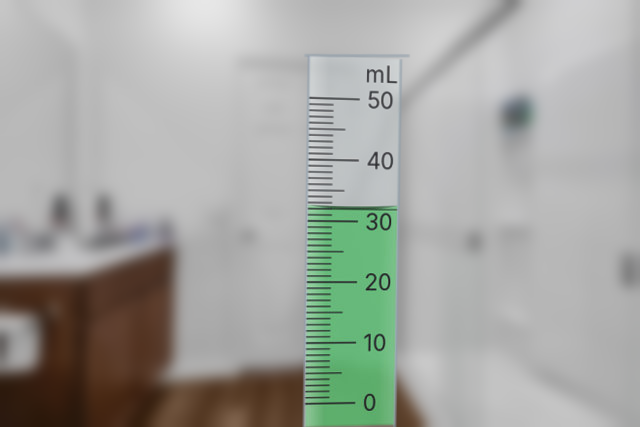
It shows 32 mL
